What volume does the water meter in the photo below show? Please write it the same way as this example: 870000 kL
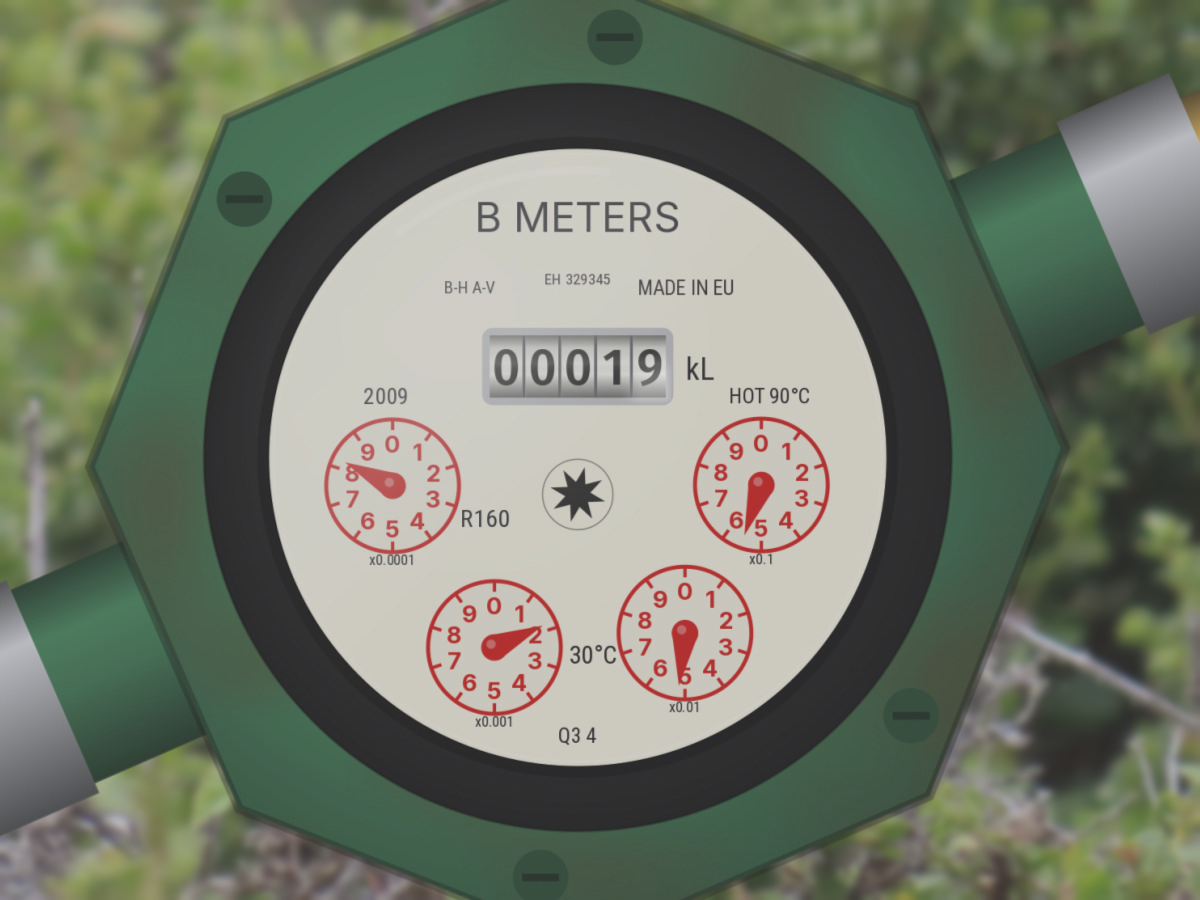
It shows 19.5518 kL
